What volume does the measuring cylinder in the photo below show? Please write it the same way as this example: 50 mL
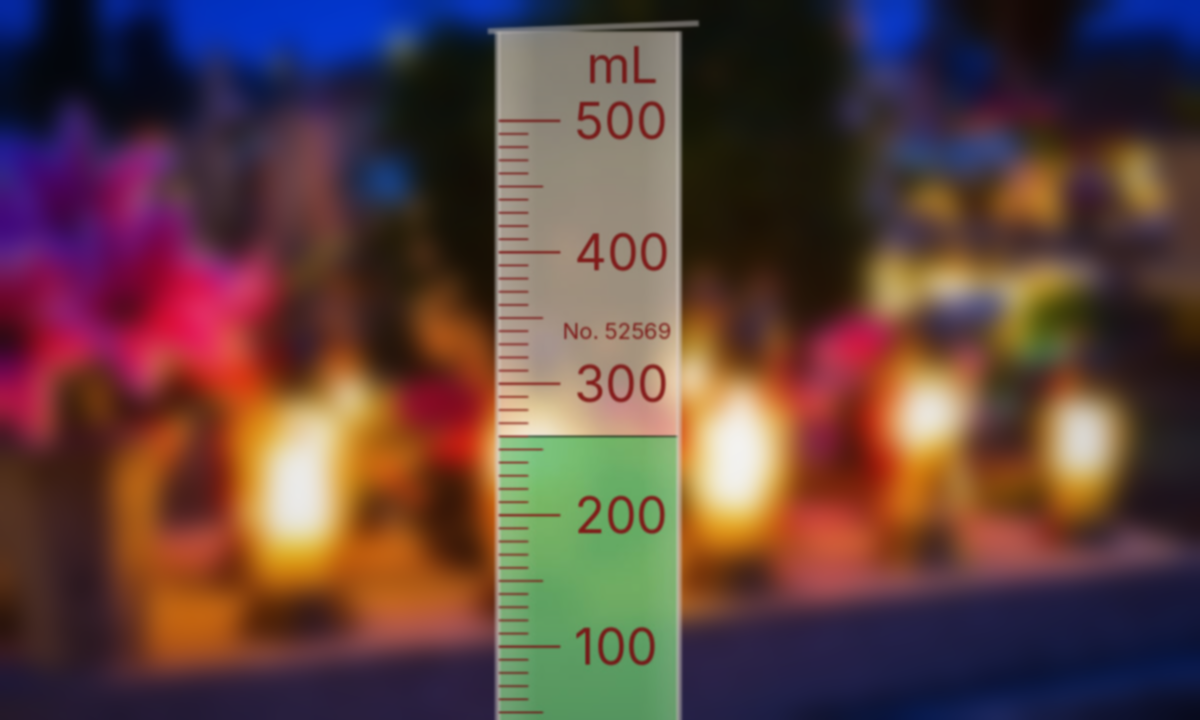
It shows 260 mL
